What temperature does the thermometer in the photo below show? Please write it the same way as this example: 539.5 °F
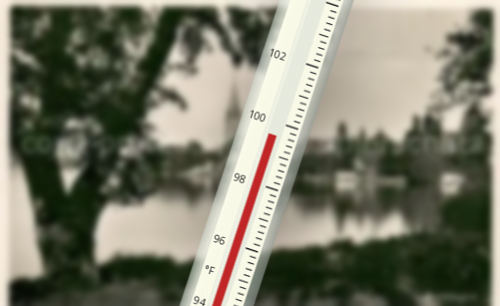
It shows 99.6 °F
